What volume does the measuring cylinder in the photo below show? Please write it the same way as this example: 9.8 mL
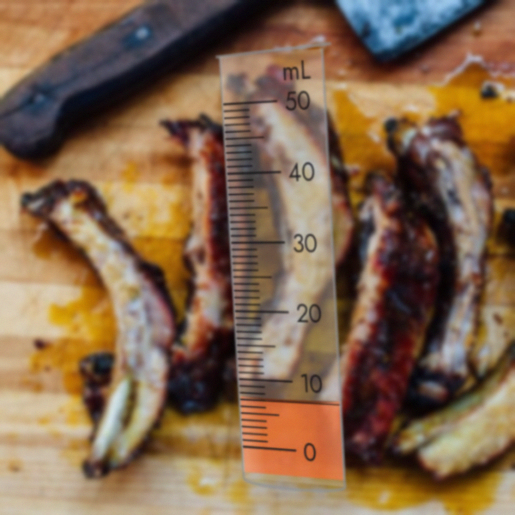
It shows 7 mL
